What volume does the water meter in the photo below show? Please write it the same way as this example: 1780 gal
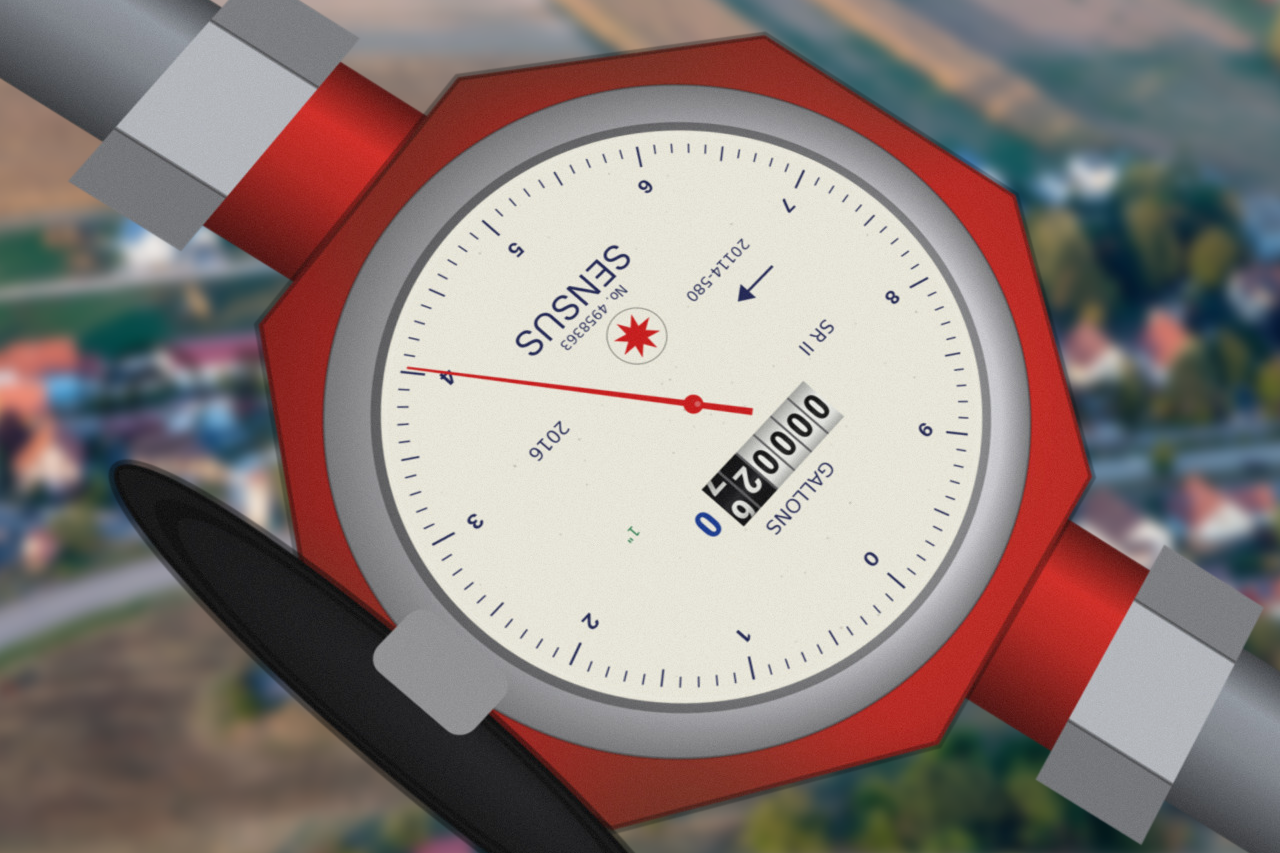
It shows 264.0 gal
